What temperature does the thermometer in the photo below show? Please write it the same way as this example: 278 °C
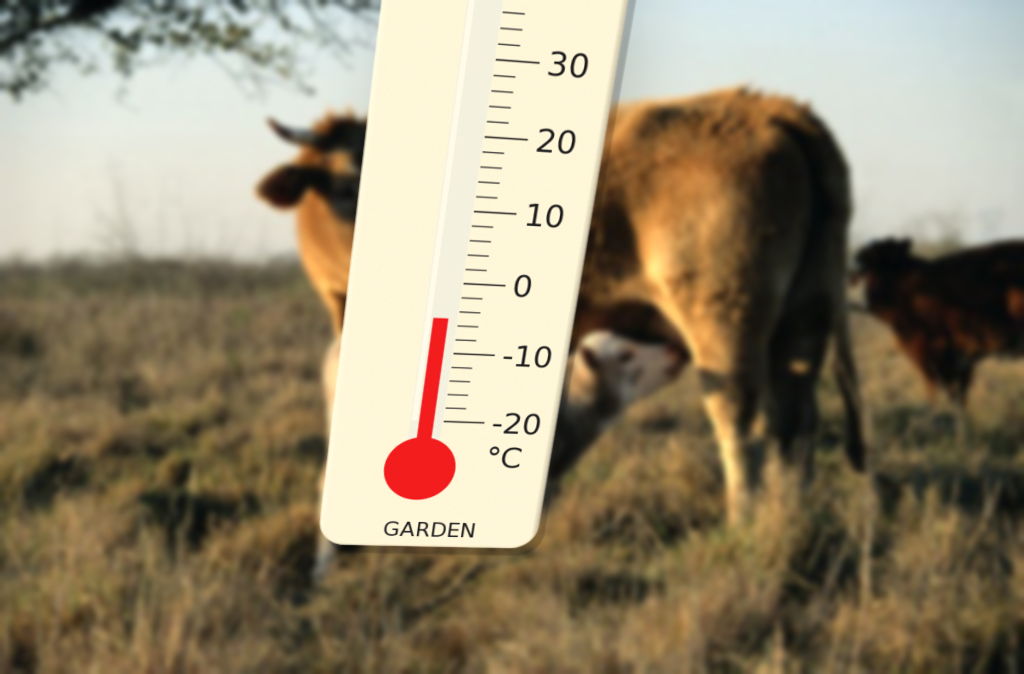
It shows -5 °C
